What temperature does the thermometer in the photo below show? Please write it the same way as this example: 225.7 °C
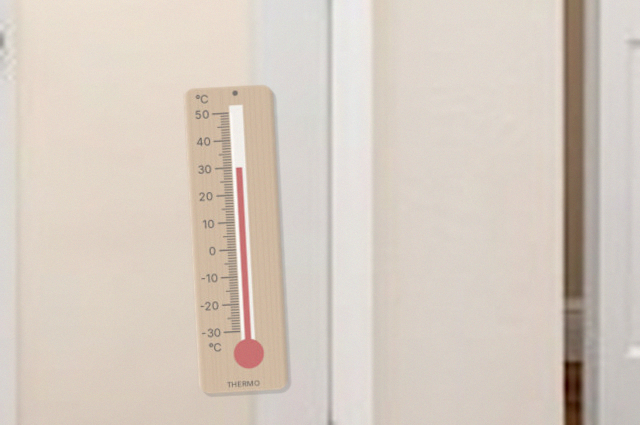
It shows 30 °C
